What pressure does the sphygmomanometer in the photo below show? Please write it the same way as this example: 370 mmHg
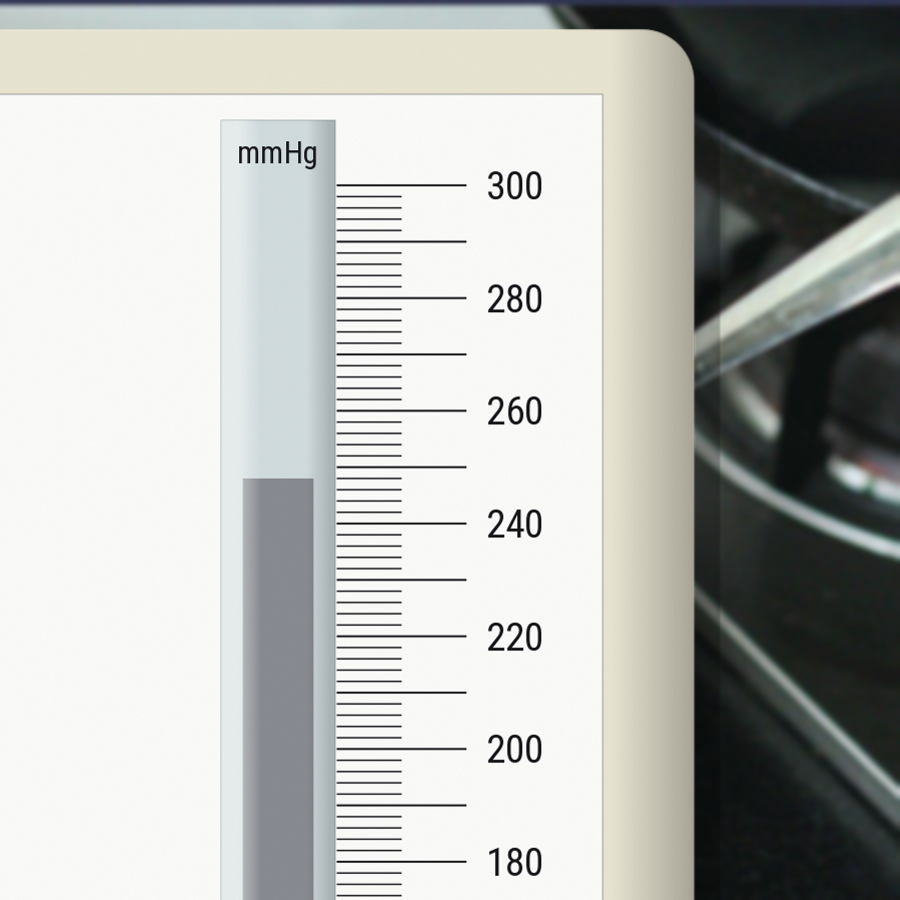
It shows 248 mmHg
